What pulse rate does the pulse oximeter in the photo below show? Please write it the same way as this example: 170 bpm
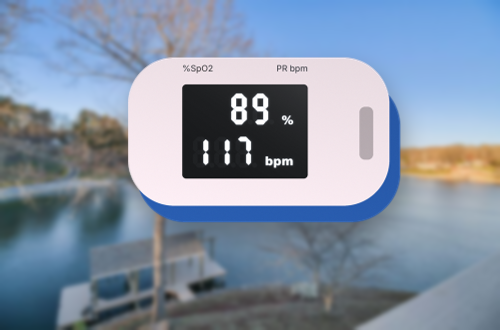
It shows 117 bpm
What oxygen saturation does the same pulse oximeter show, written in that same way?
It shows 89 %
